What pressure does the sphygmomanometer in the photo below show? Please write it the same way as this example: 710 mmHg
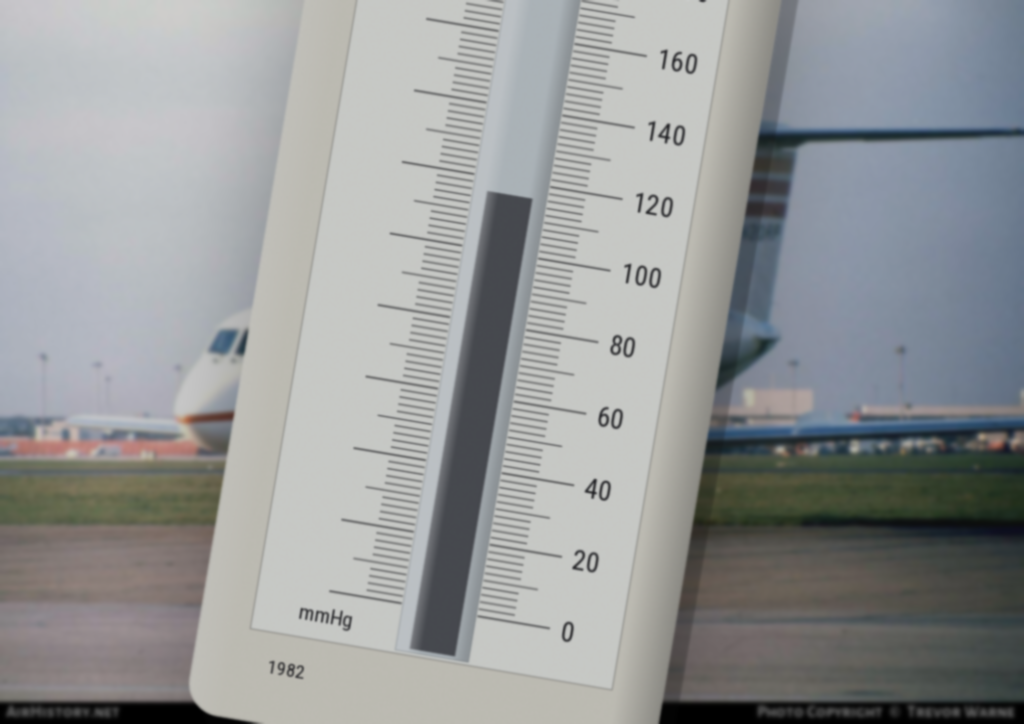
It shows 116 mmHg
